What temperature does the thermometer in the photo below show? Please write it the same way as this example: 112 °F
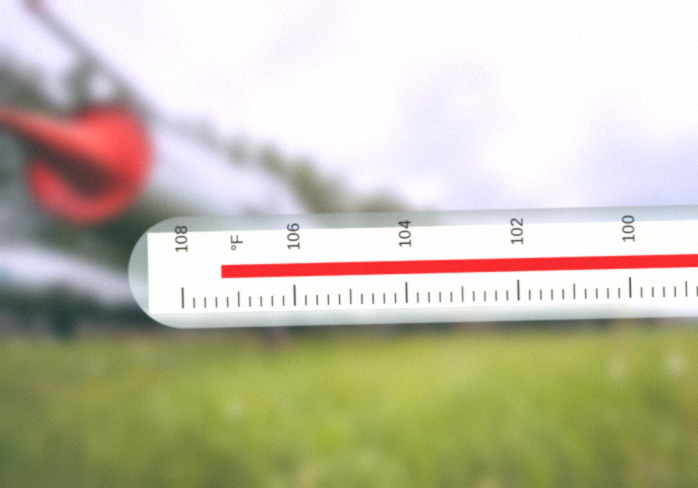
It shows 107.3 °F
